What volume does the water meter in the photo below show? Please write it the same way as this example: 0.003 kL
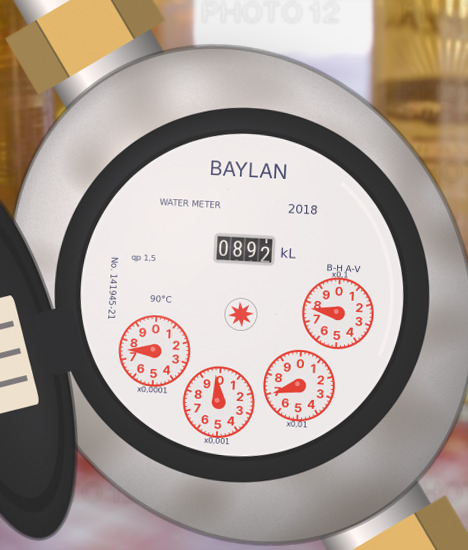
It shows 891.7697 kL
